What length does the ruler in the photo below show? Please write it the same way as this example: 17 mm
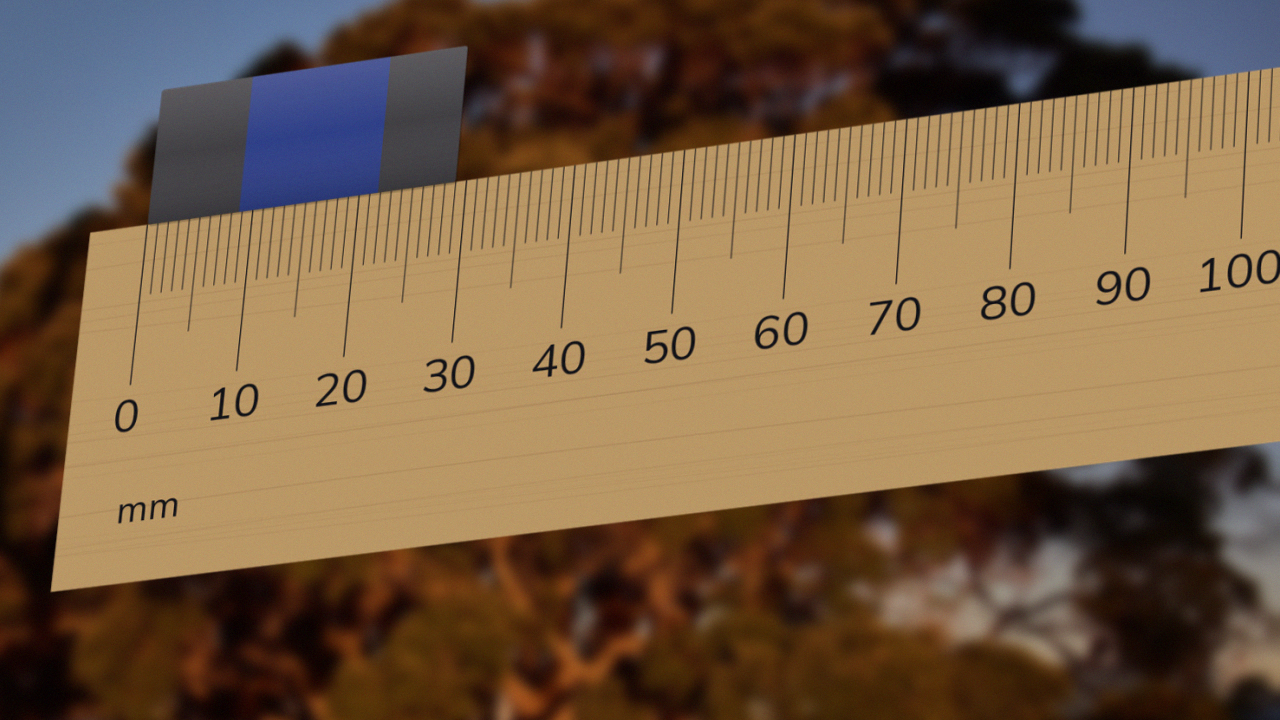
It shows 29 mm
